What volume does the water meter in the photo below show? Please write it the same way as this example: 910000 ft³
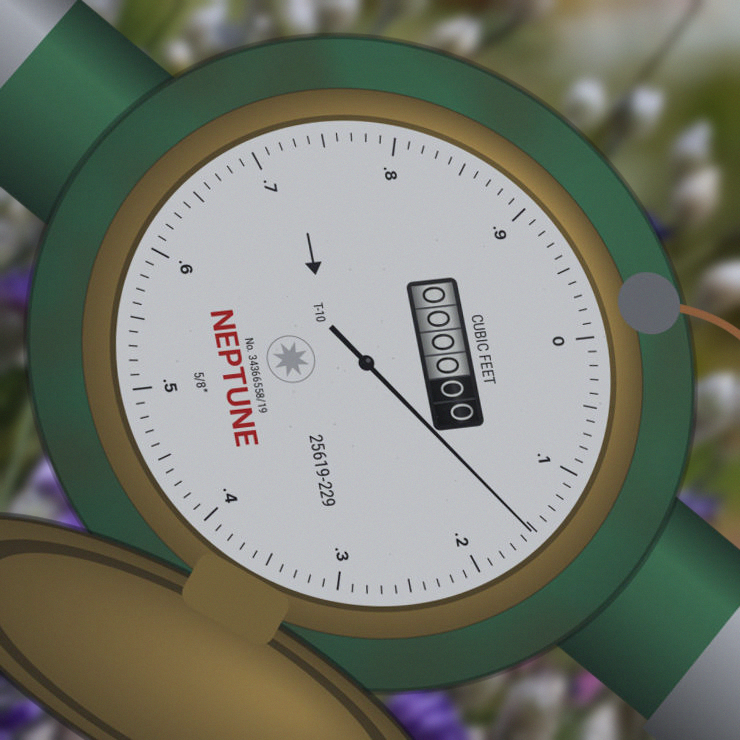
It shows 0.15 ft³
